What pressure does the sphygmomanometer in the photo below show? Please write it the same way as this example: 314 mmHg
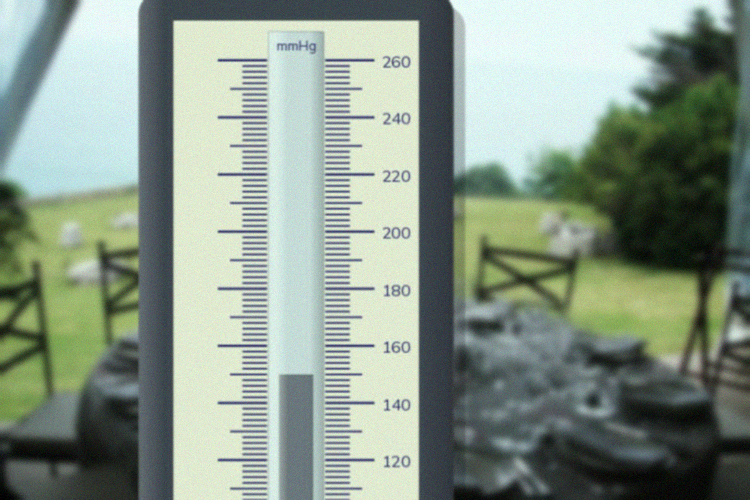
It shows 150 mmHg
